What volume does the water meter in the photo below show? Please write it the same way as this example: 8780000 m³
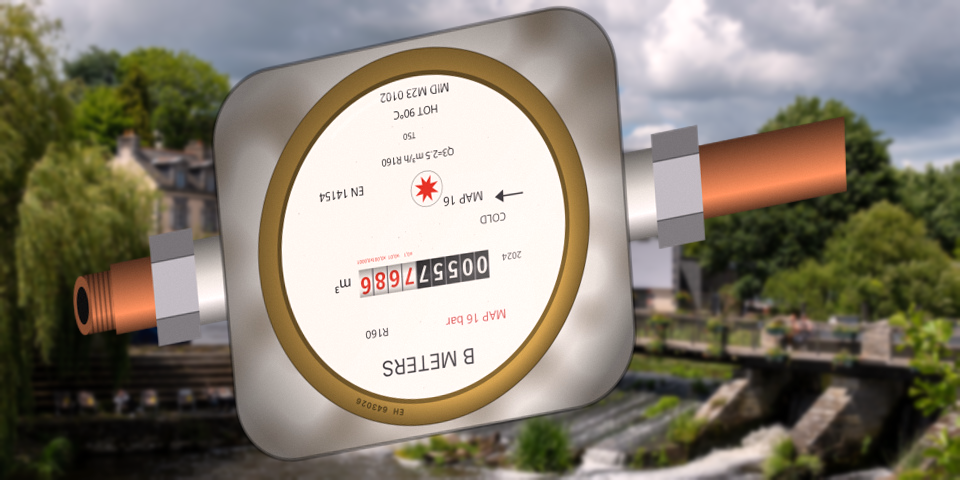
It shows 557.7686 m³
